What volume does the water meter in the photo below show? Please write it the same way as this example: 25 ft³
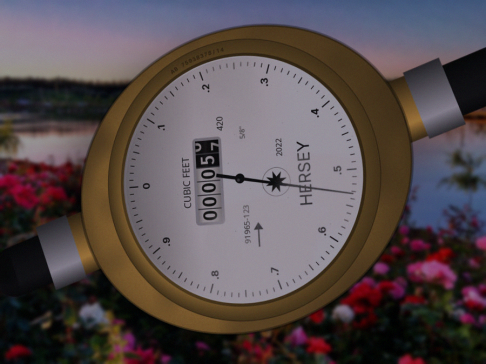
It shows 56.53 ft³
